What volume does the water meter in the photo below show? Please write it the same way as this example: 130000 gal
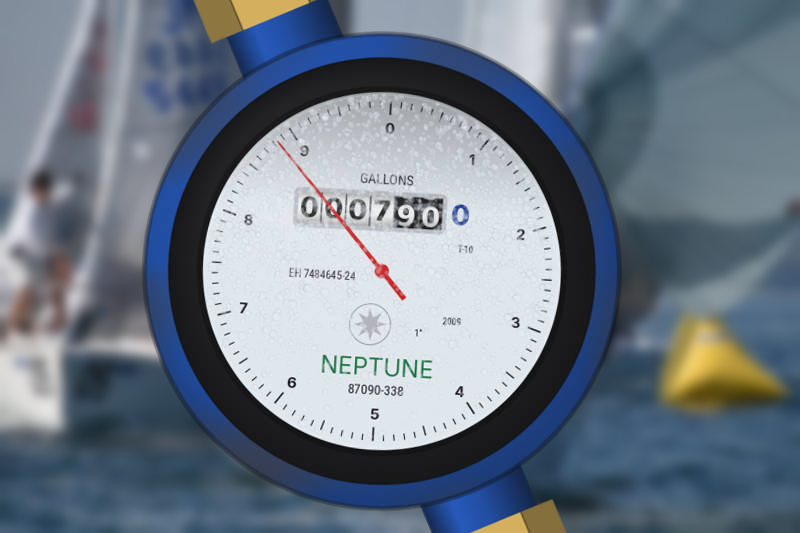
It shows 7898.8 gal
